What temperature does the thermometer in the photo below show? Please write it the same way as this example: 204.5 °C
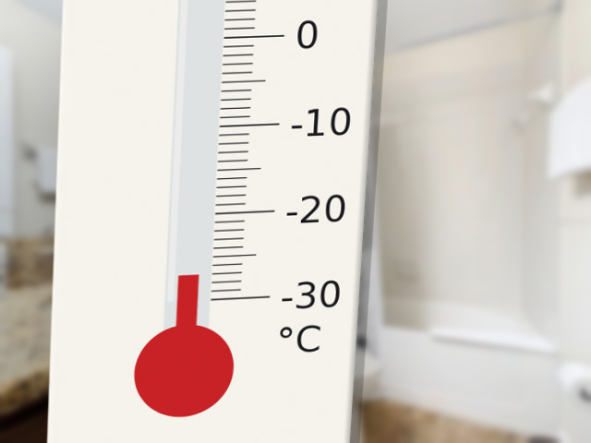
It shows -27 °C
